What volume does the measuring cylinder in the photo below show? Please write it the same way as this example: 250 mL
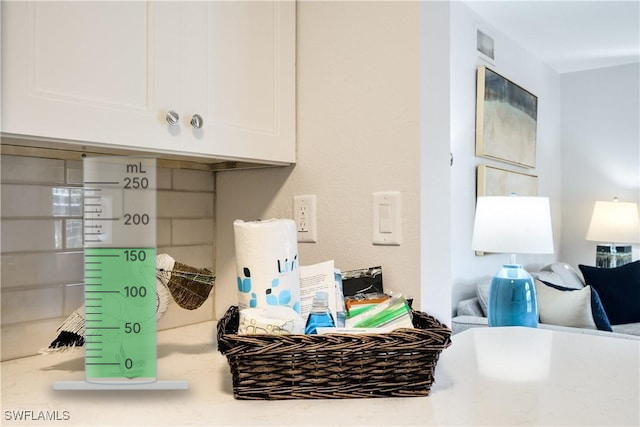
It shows 160 mL
